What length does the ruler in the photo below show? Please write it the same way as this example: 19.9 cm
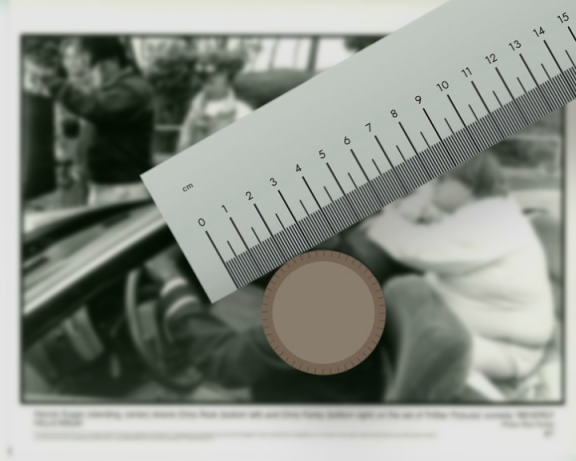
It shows 4.5 cm
